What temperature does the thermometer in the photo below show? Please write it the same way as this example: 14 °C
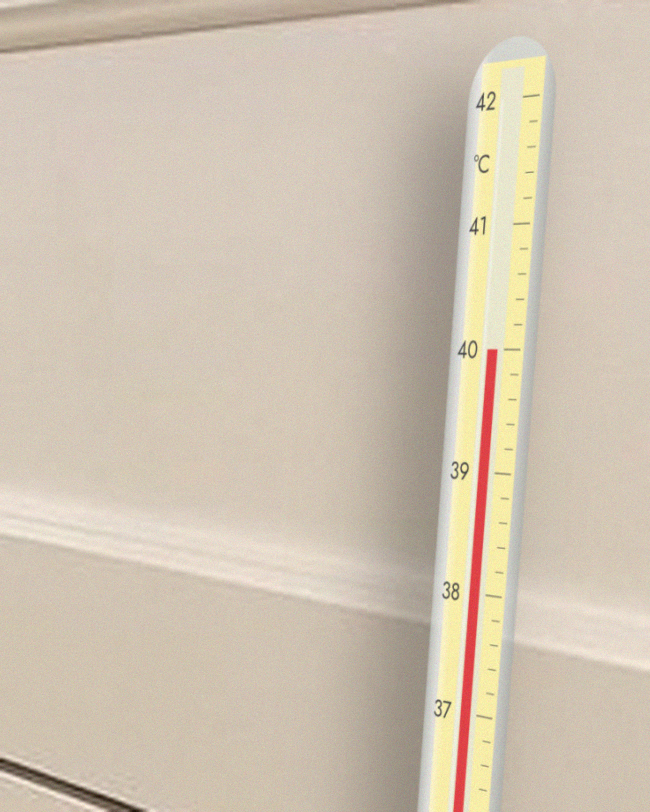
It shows 40 °C
